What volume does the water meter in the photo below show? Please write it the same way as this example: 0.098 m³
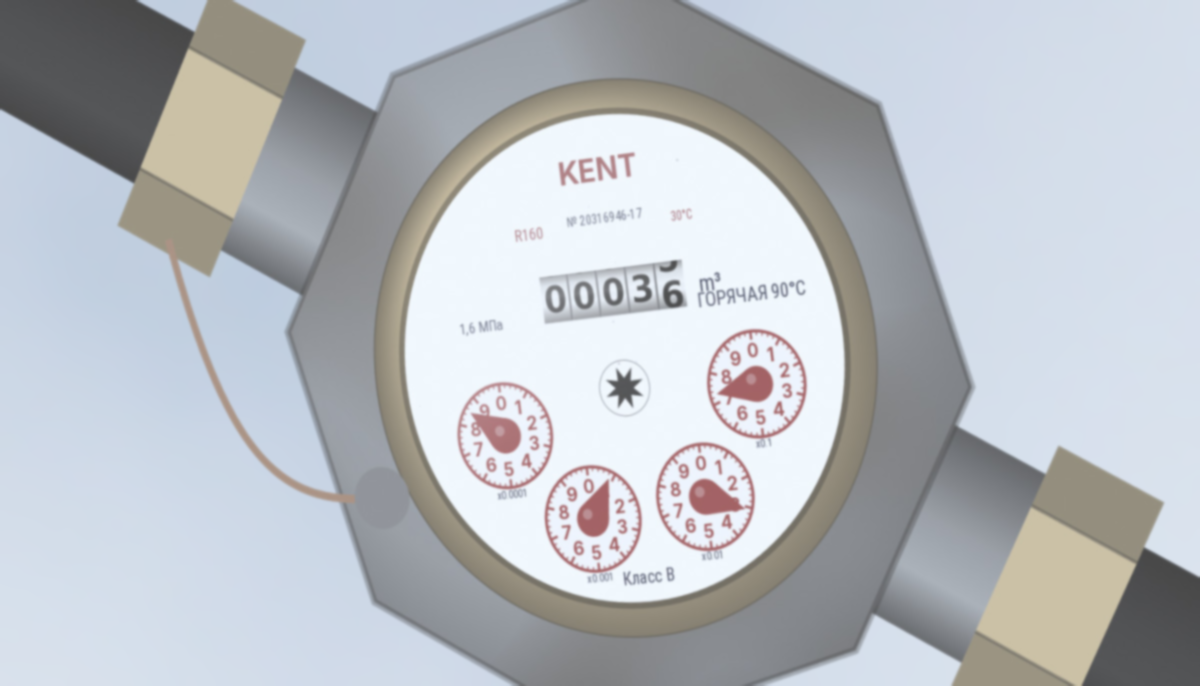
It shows 35.7308 m³
